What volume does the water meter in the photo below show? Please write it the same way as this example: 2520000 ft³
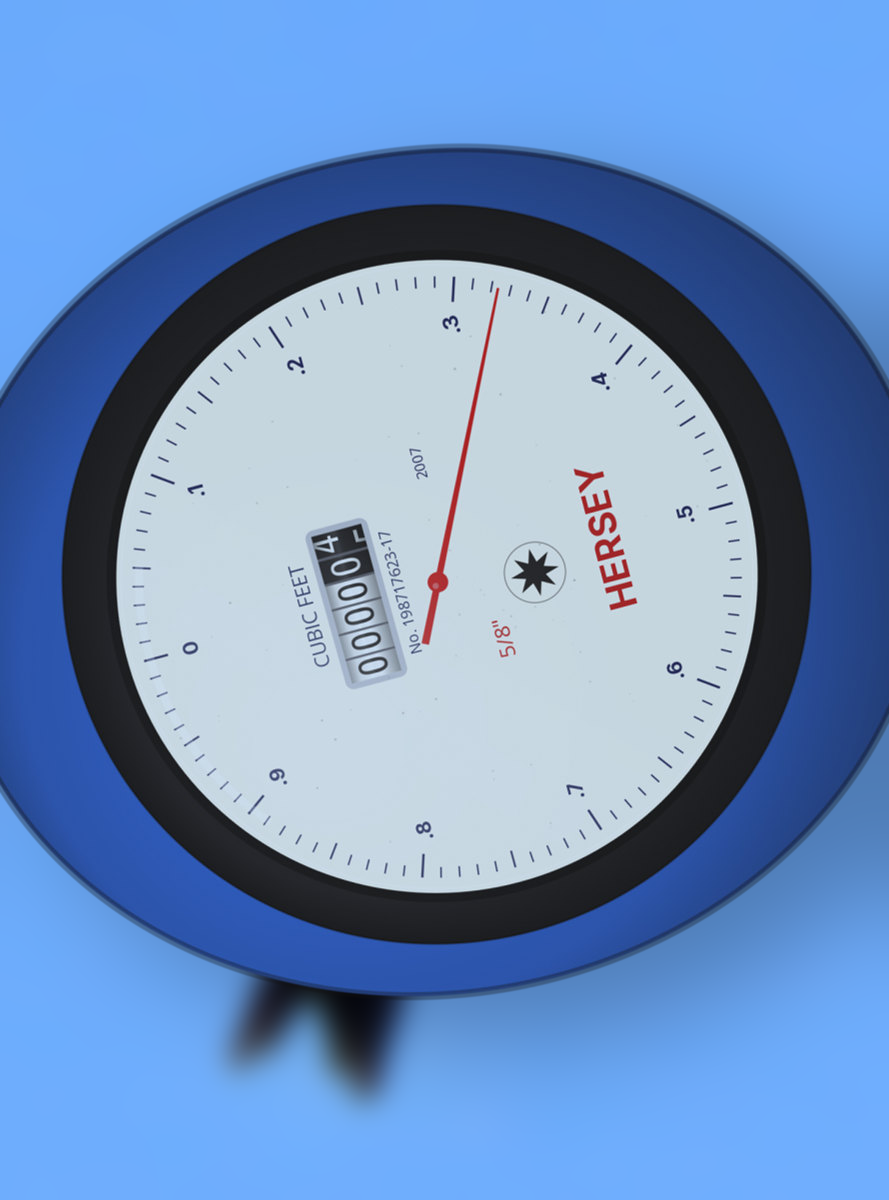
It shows 4.32 ft³
